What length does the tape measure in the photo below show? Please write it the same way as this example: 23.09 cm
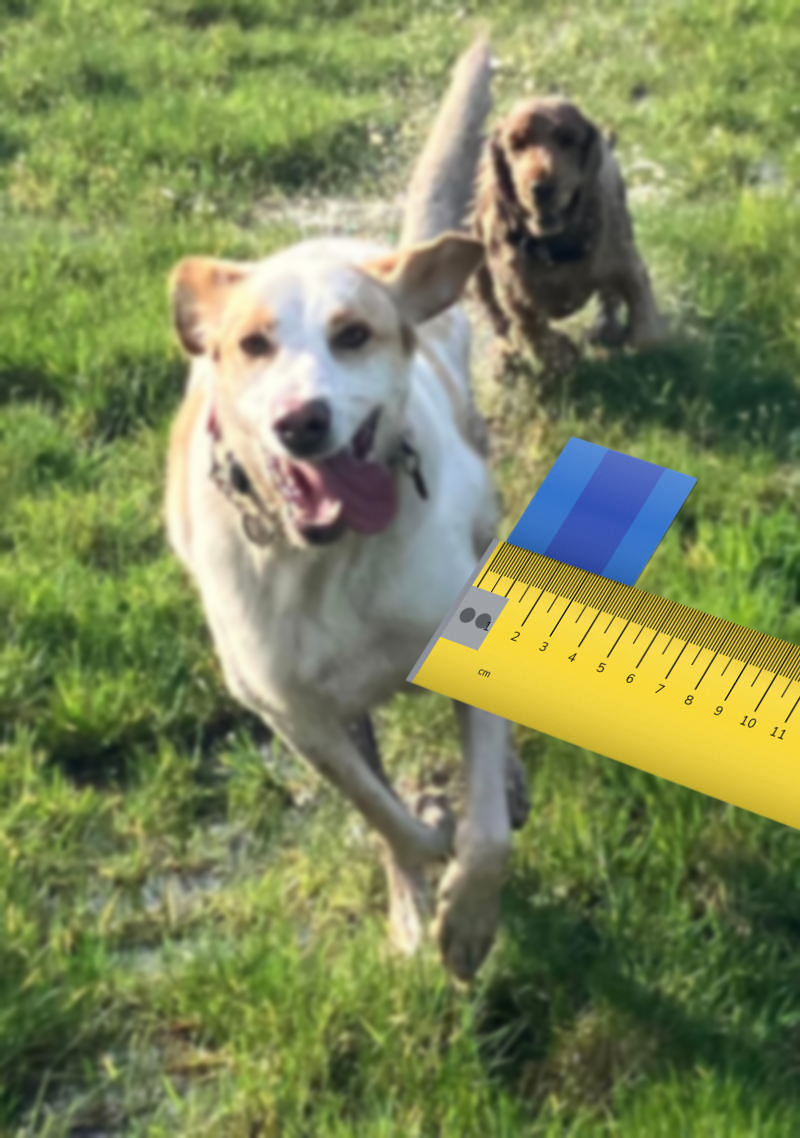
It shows 4.5 cm
